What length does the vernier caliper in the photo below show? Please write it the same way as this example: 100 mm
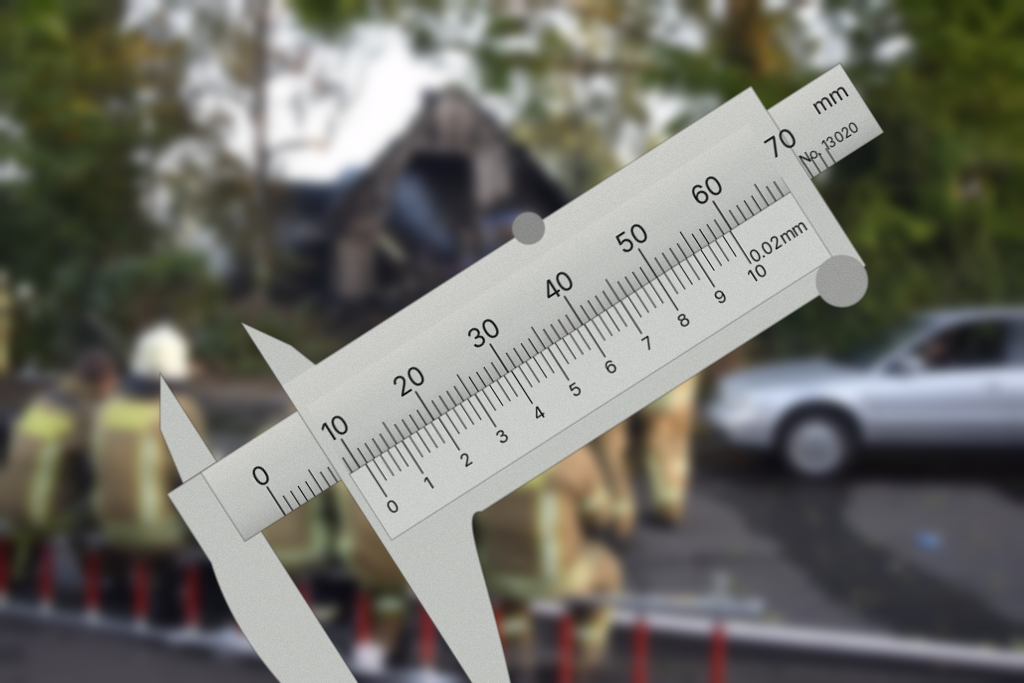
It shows 10.8 mm
